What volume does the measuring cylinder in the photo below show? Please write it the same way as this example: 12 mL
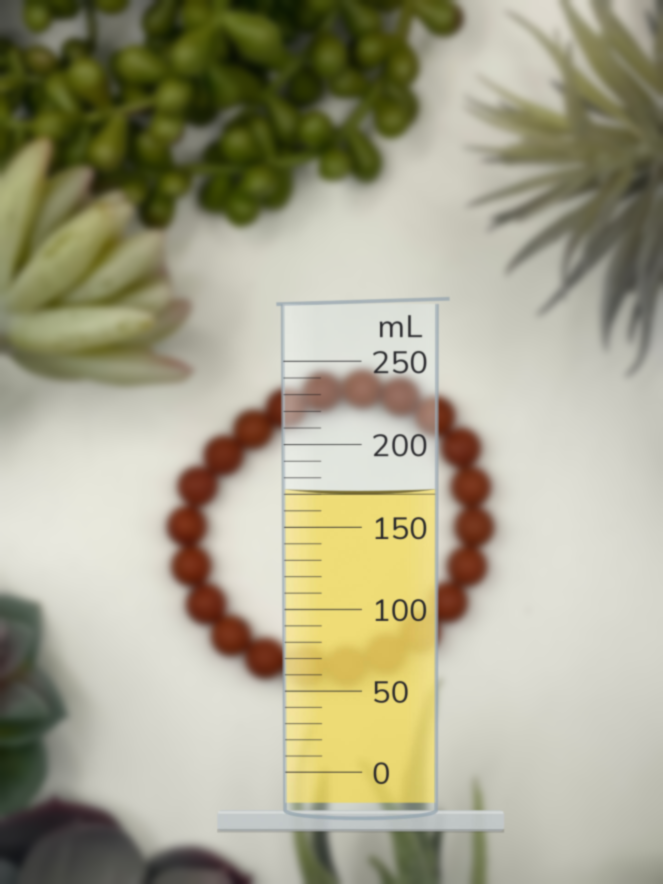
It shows 170 mL
